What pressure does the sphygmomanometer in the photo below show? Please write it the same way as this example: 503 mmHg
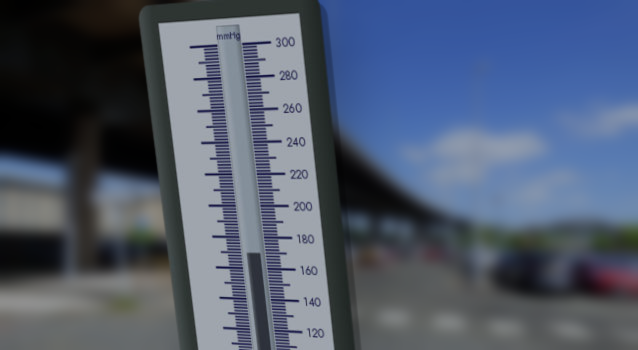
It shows 170 mmHg
